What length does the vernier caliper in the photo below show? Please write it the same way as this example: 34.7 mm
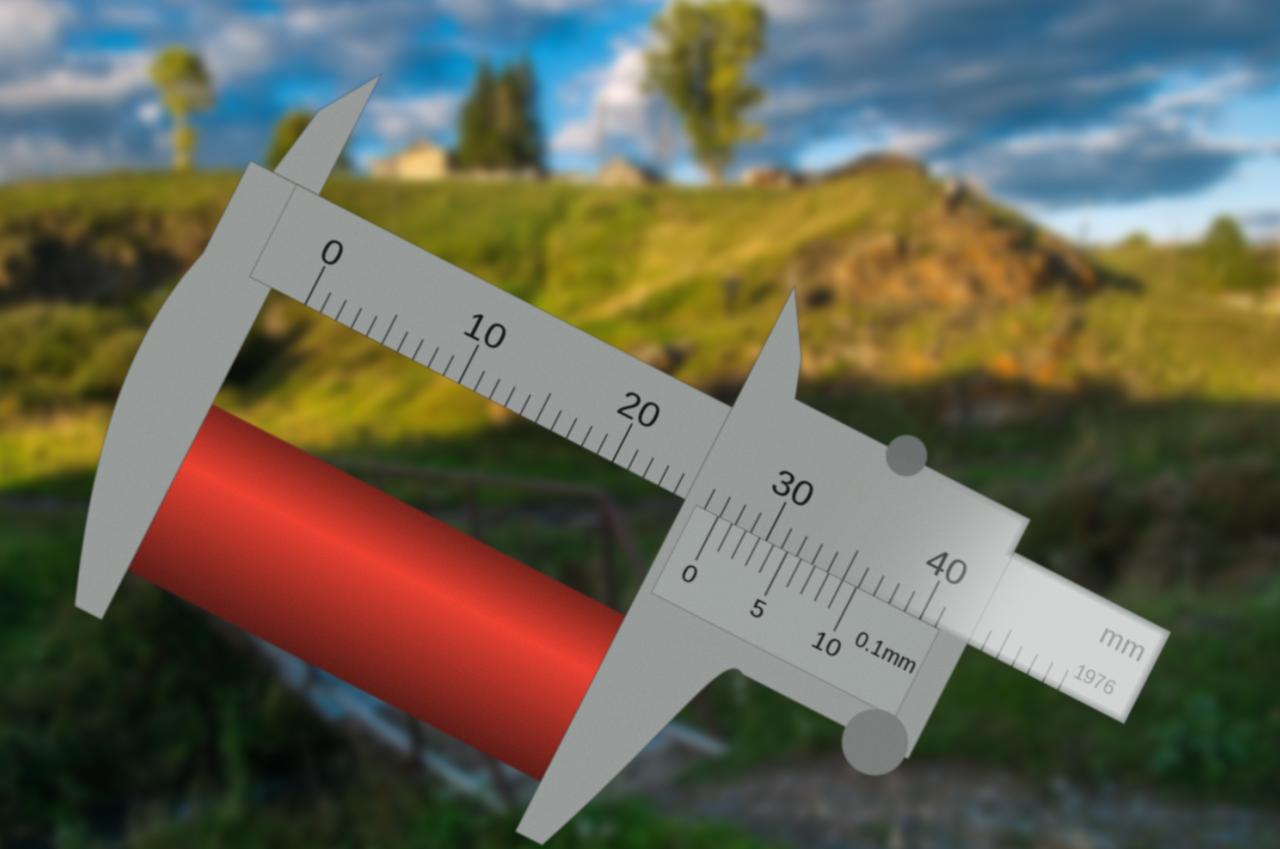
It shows 26.9 mm
